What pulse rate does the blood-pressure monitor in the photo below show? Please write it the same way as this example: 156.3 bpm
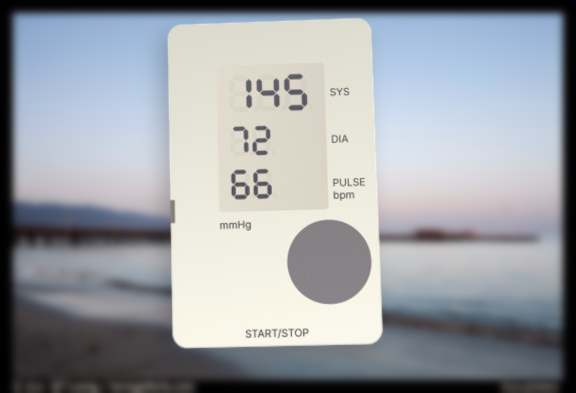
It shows 66 bpm
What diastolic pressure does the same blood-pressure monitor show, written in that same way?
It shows 72 mmHg
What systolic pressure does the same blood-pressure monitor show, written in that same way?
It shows 145 mmHg
